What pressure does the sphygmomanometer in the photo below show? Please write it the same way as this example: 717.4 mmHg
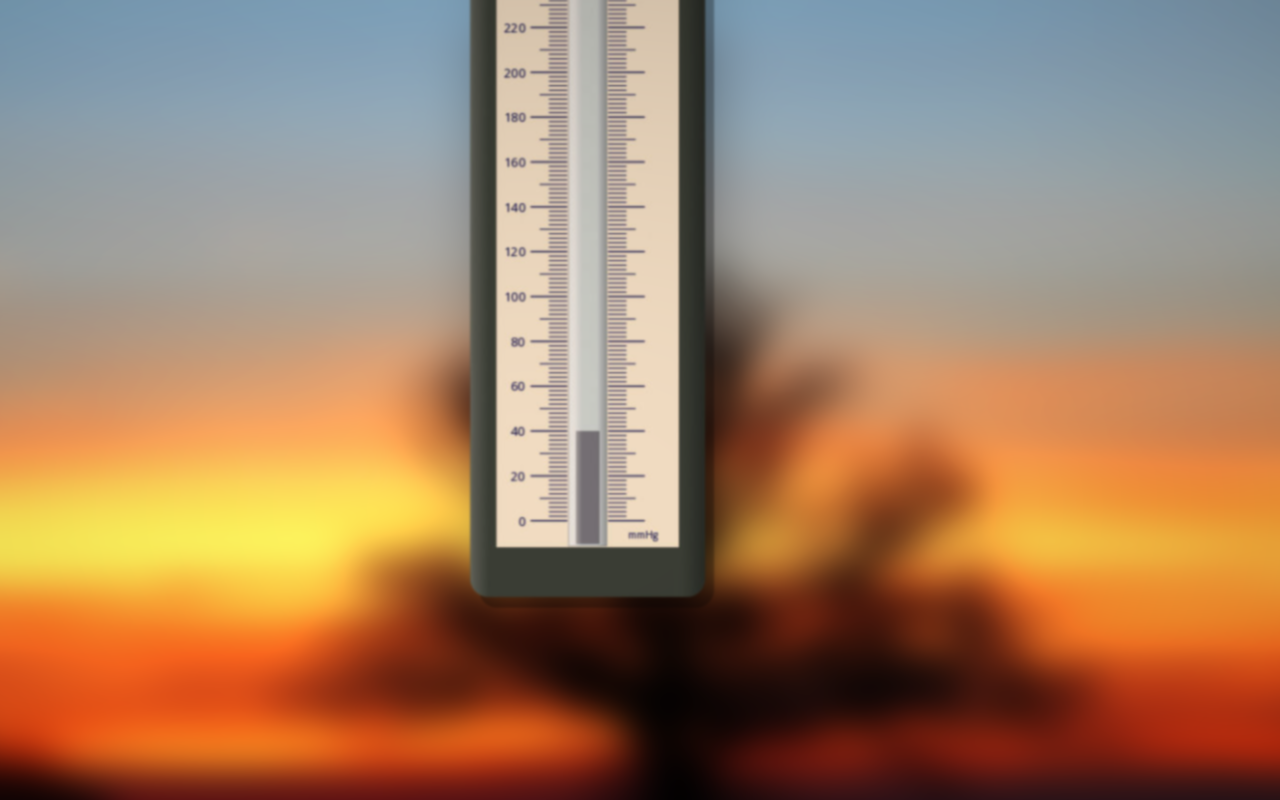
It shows 40 mmHg
